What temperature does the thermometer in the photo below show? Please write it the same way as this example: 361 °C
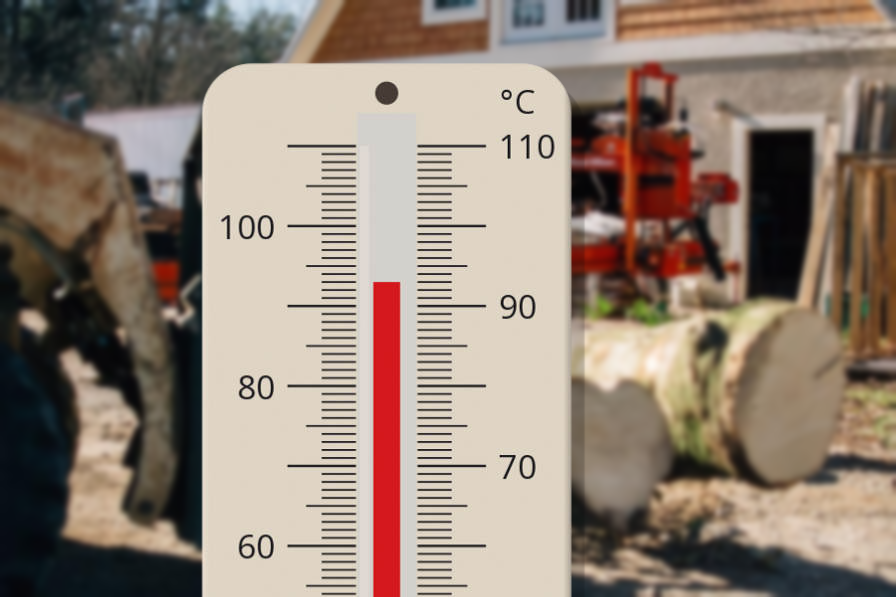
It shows 93 °C
